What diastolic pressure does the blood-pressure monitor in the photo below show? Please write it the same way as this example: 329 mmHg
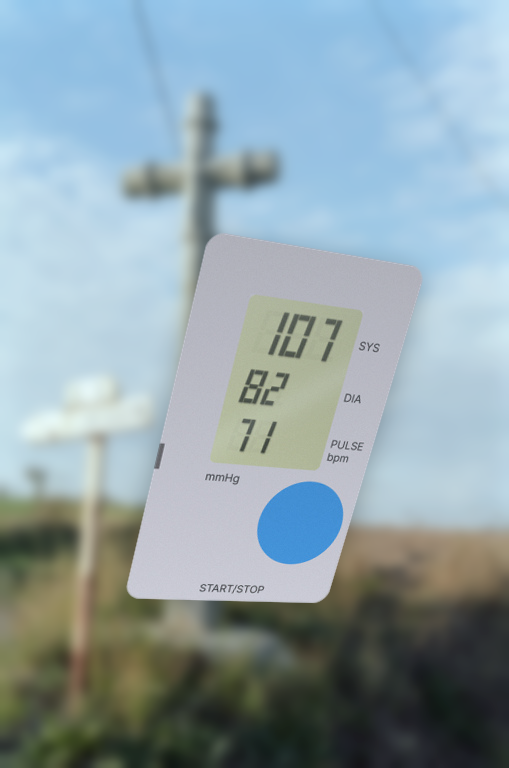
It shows 82 mmHg
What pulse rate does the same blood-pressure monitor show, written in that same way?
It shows 71 bpm
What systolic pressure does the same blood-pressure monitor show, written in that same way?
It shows 107 mmHg
